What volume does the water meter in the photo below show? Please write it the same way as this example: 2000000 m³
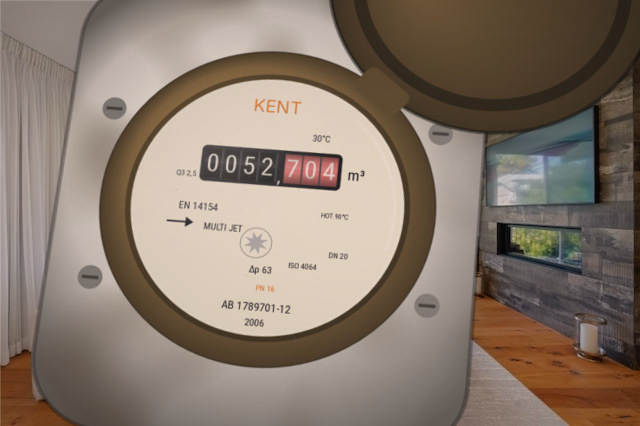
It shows 52.704 m³
